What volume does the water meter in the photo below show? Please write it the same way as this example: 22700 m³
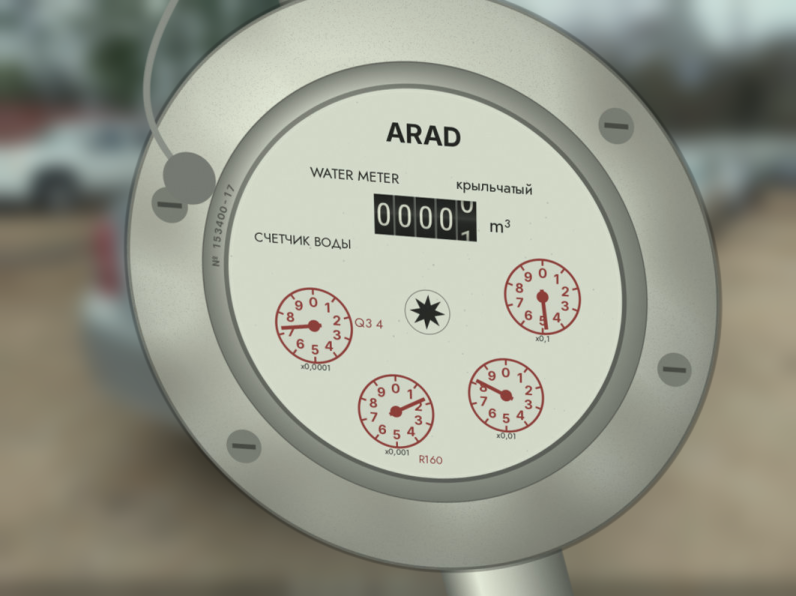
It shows 0.4817 m³
